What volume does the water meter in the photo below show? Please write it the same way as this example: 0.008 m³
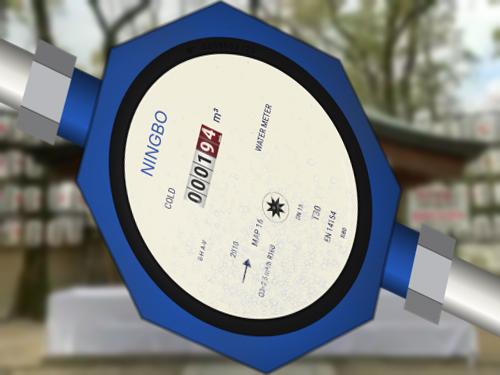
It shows 1.94 m³
